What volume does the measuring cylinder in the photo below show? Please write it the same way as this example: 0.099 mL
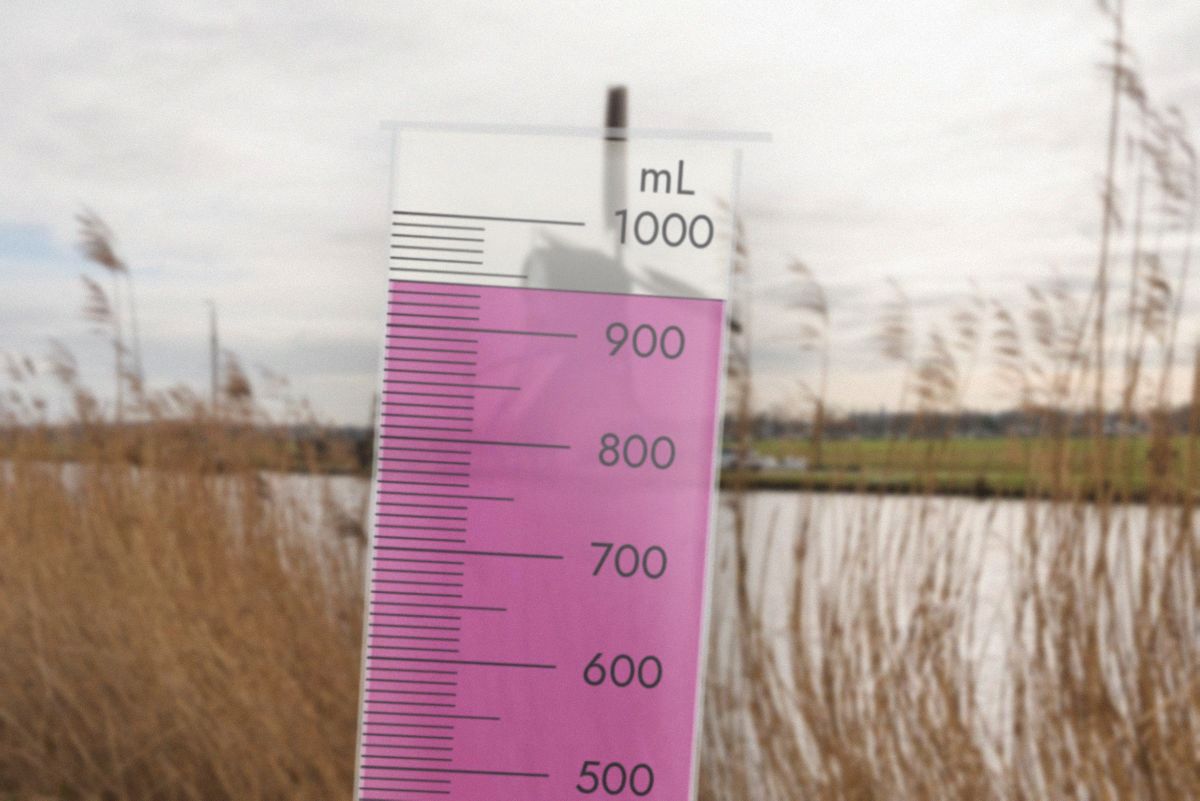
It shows 940 mL
